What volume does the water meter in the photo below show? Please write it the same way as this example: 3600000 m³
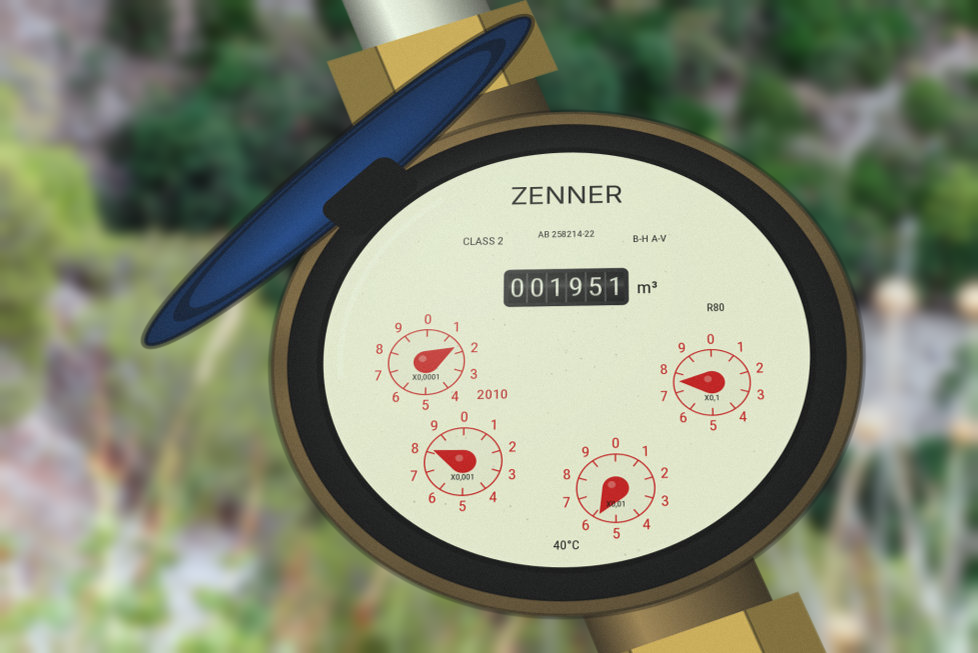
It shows 1951.7581 m³
